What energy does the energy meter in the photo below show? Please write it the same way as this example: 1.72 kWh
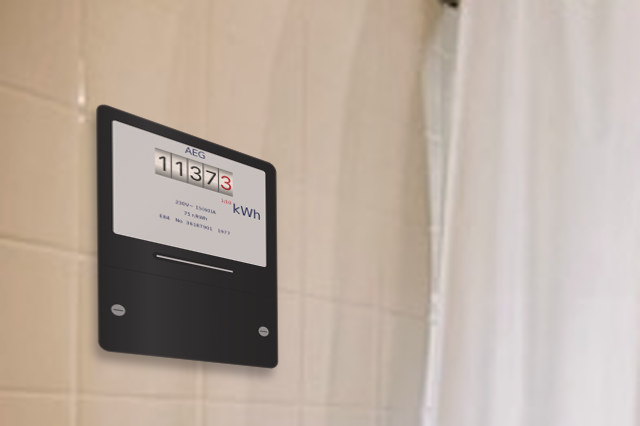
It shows 1137.3 kWh
